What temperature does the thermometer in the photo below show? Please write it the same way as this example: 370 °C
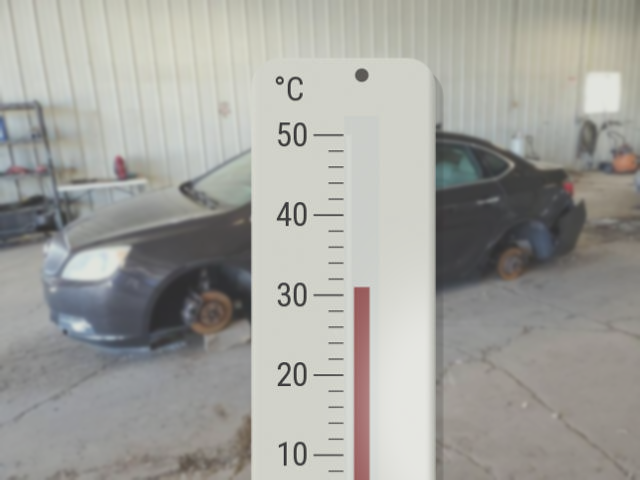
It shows 31 °C
